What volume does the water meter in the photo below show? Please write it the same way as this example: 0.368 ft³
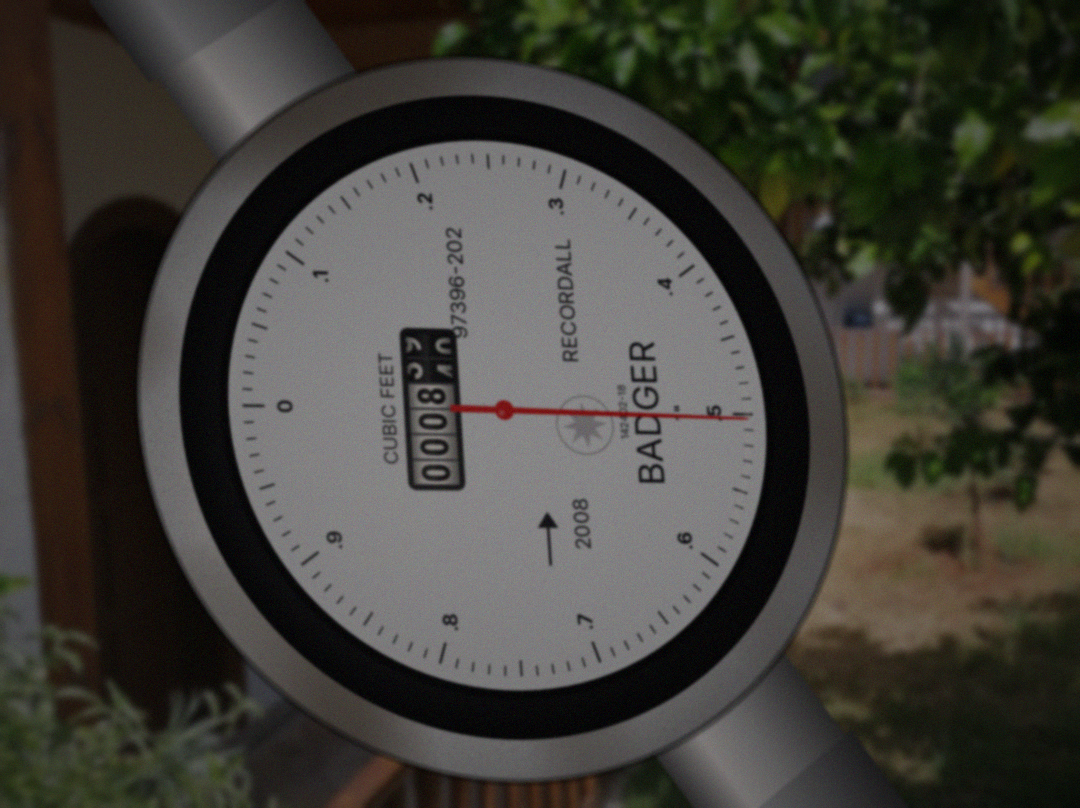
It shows 839.50 ft³
